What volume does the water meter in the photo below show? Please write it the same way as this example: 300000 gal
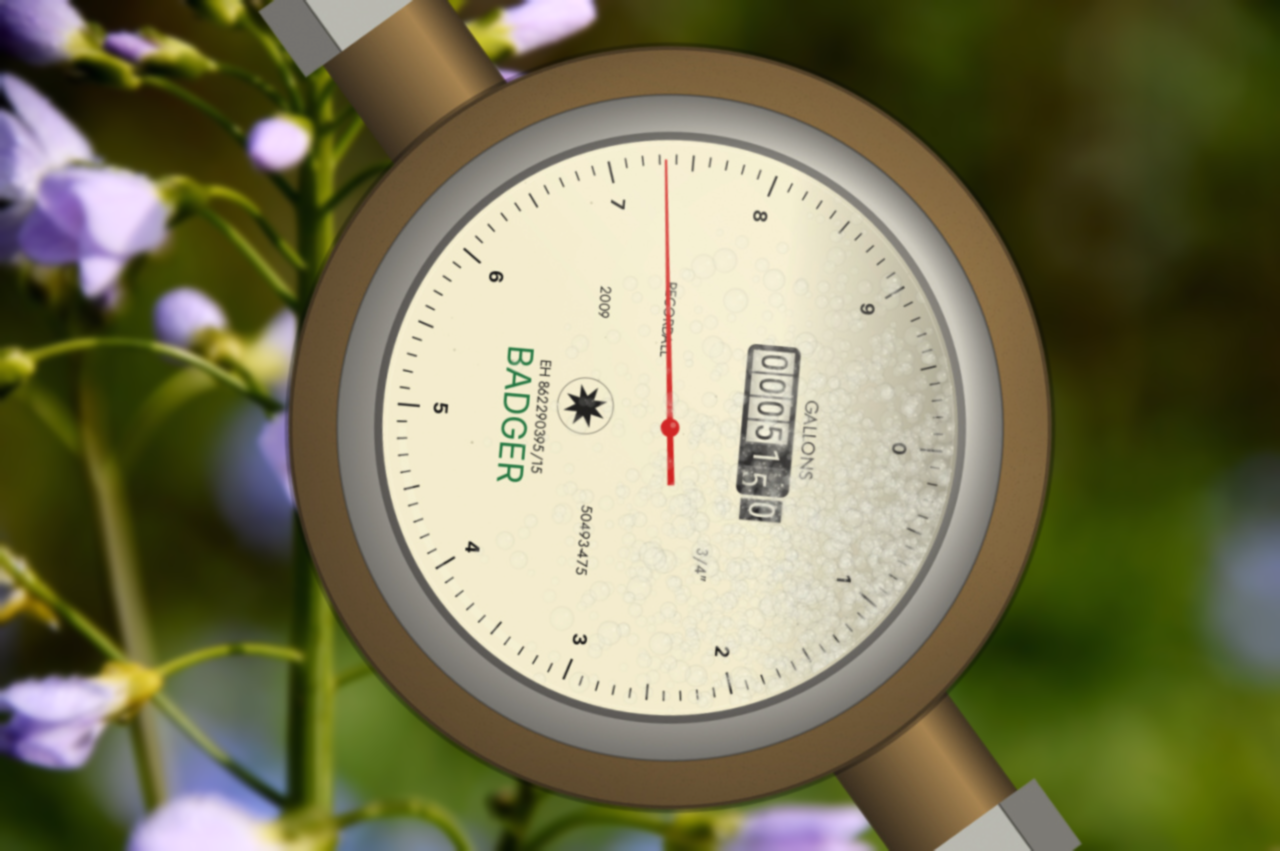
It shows 5147.3 gal
